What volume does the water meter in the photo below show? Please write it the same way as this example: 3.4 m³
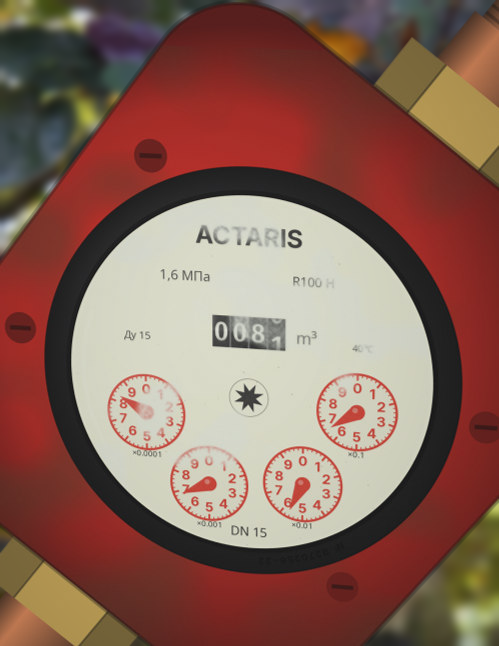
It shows 80.6568 m³
